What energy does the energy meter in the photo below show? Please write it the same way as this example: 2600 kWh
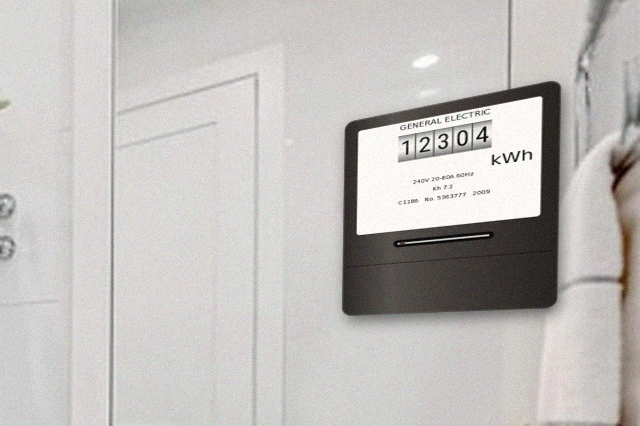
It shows 12304 kWh
